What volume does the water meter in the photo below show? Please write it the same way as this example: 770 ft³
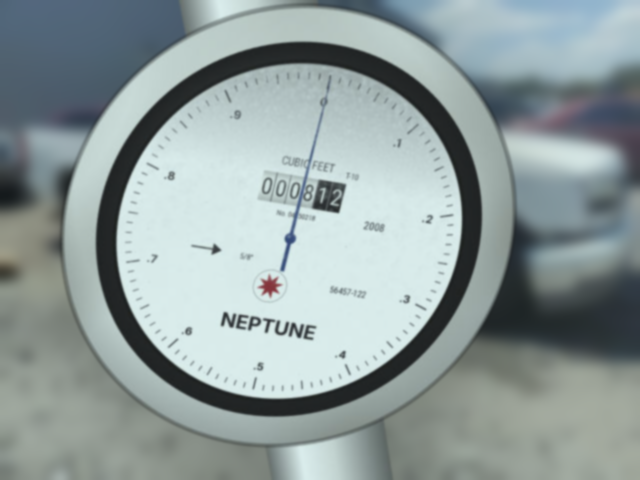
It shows 812.00 ft³
